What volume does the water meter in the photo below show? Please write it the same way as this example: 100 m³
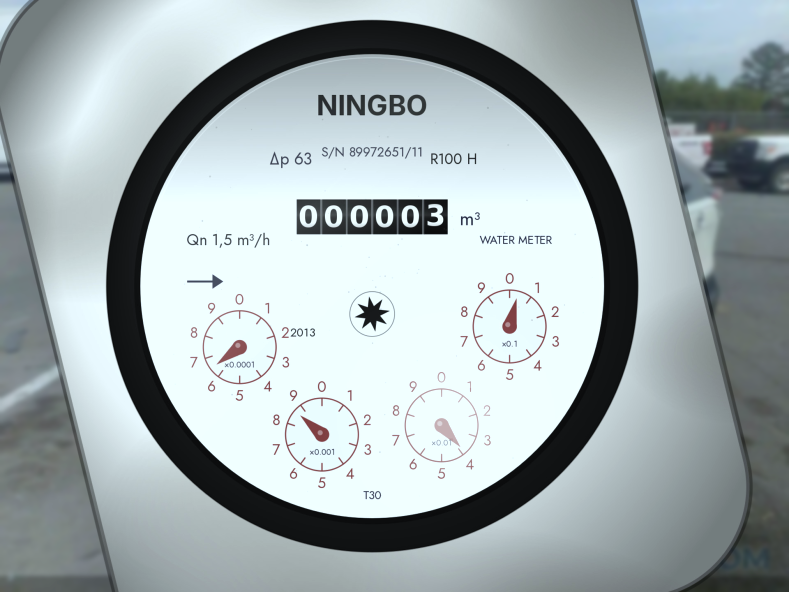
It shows 3.0386 m³
